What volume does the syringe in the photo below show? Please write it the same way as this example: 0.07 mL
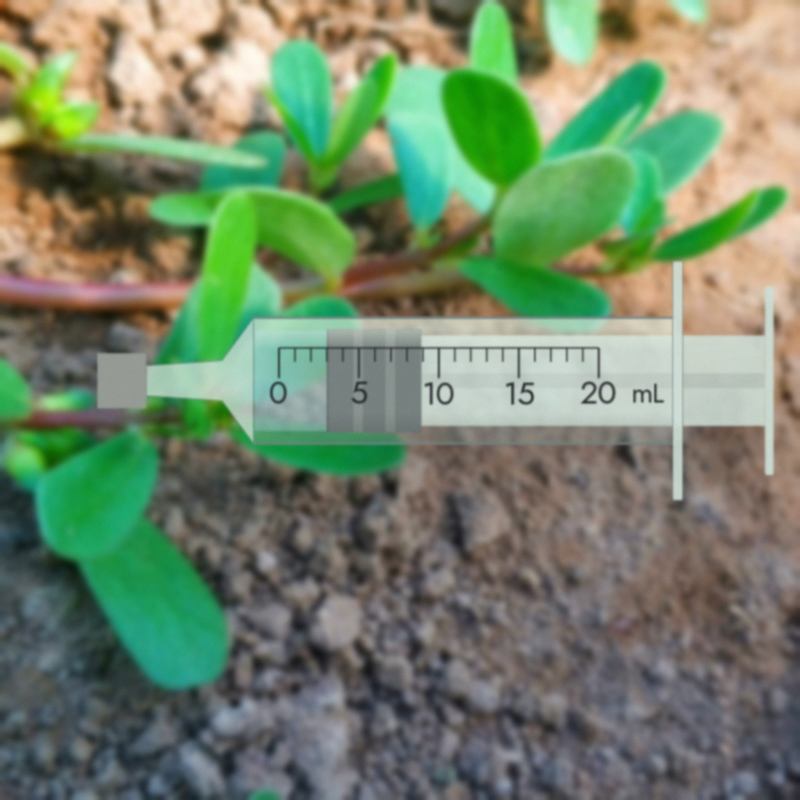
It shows 3 mL
